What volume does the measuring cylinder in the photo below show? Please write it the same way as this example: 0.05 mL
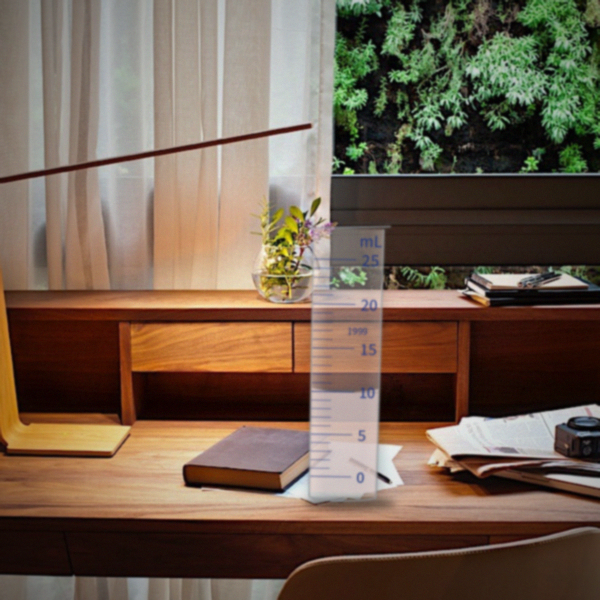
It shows 10 mL
